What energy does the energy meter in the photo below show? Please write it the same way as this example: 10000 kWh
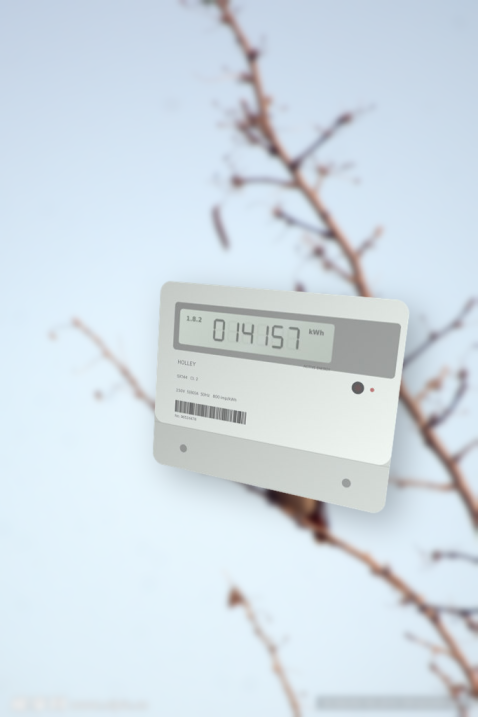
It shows 14157 kWh
